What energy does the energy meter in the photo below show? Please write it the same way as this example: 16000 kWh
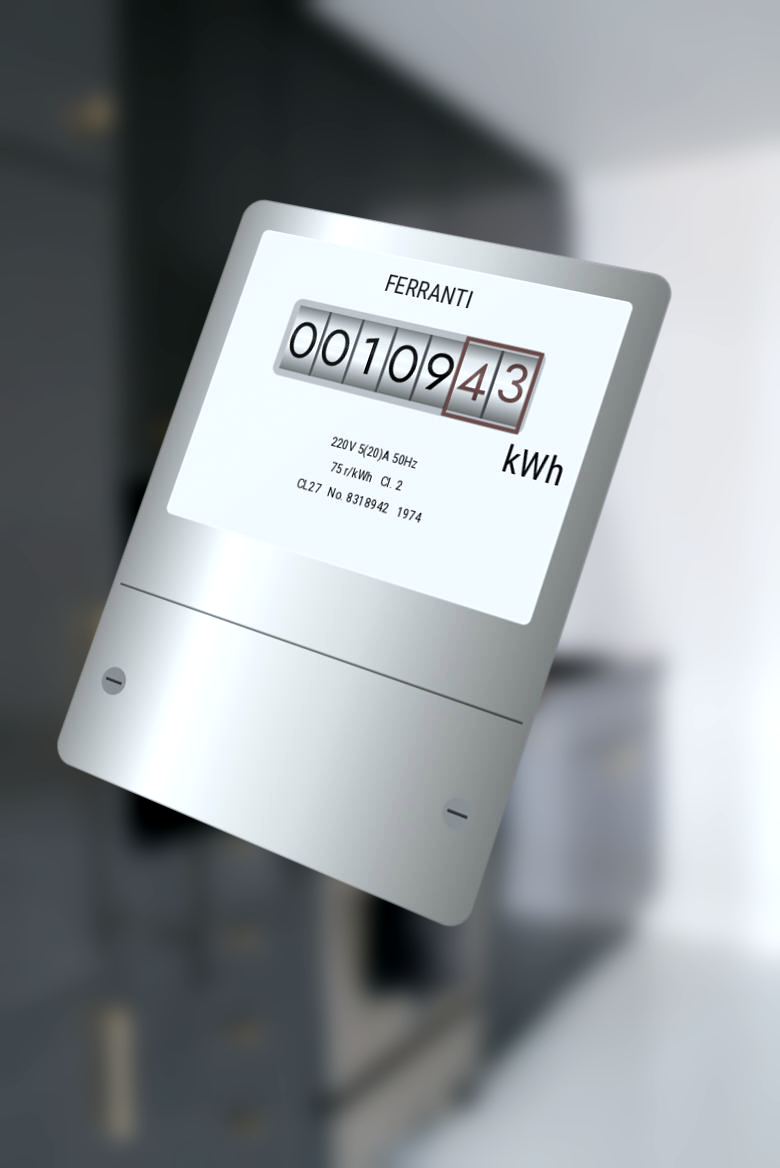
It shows 109.43 kWh
